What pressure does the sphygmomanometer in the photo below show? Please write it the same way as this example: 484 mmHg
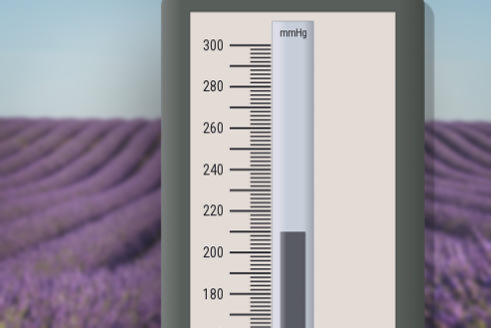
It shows 210 mmHg
